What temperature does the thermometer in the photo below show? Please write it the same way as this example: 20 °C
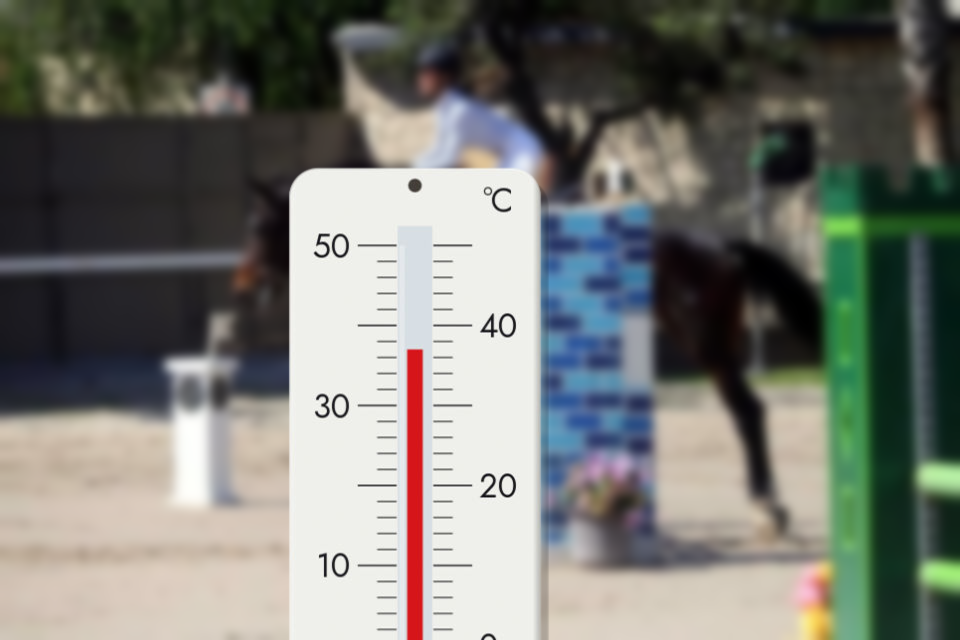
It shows 37 °C
